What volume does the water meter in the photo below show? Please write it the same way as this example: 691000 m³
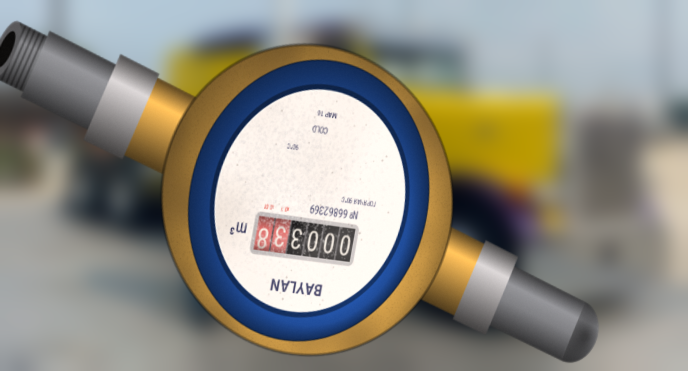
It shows 3.38 m³
